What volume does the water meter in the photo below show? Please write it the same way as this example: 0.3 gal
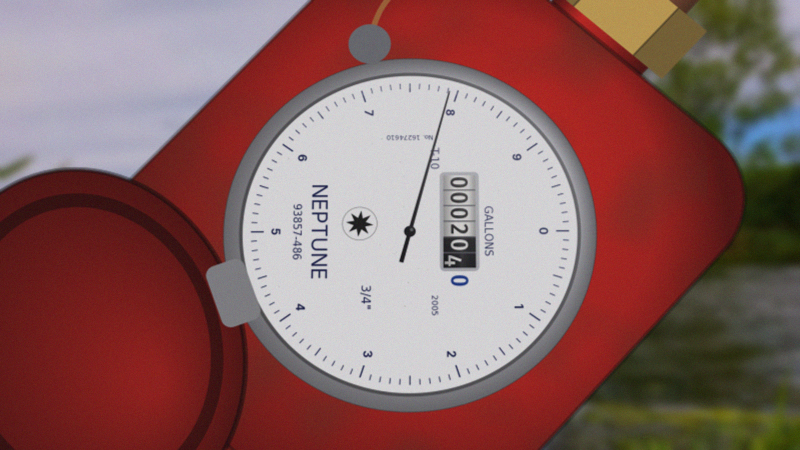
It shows 2037.9 gal
